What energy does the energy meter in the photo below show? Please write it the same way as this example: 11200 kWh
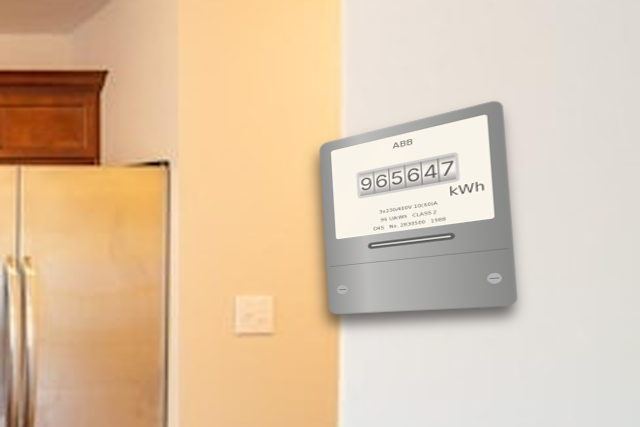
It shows 965647 kWh
